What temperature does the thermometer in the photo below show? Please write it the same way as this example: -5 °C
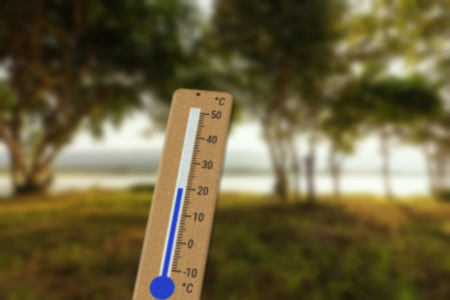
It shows 20 °C
